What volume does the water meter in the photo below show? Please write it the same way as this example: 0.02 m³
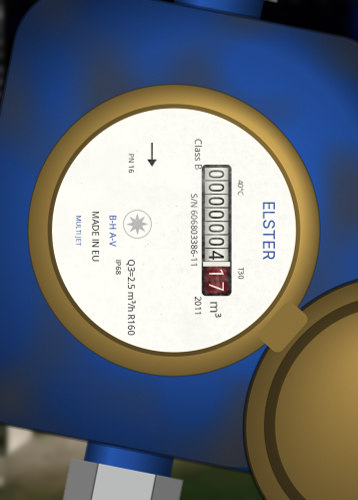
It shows 4.17 m³
